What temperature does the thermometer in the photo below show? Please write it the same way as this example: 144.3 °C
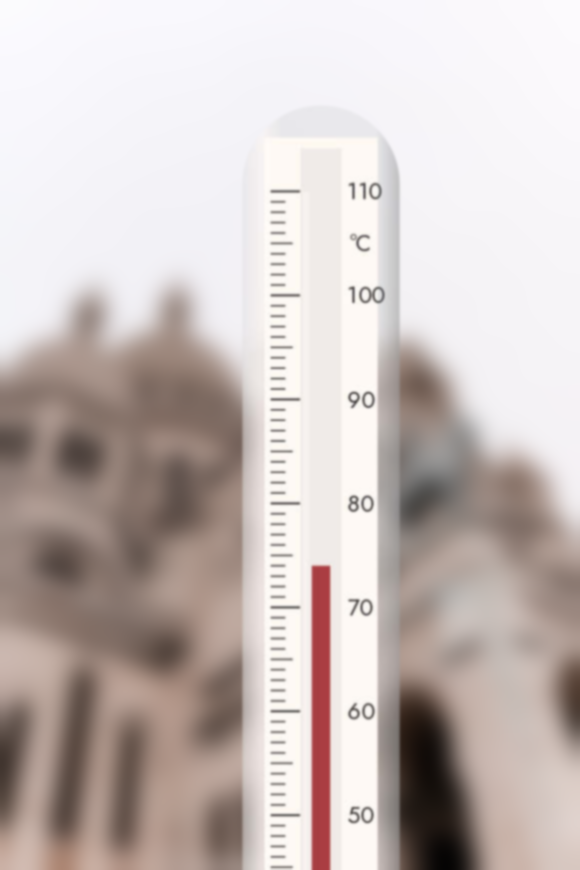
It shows 74 °C
